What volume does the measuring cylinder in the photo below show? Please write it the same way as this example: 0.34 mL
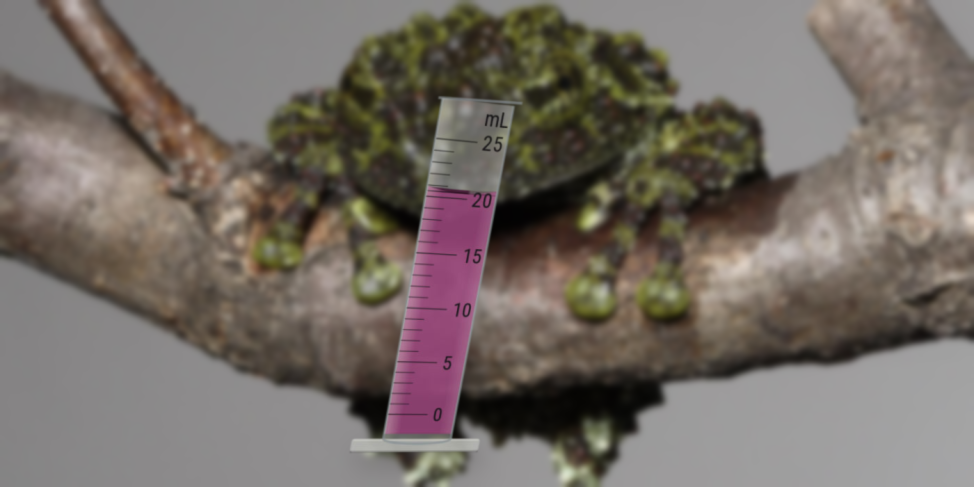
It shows 20.5 mL
